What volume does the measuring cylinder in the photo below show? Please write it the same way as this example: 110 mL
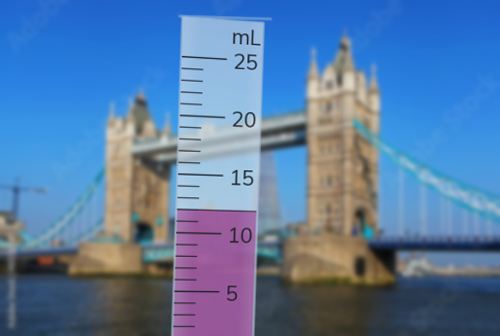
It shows 12 mL
